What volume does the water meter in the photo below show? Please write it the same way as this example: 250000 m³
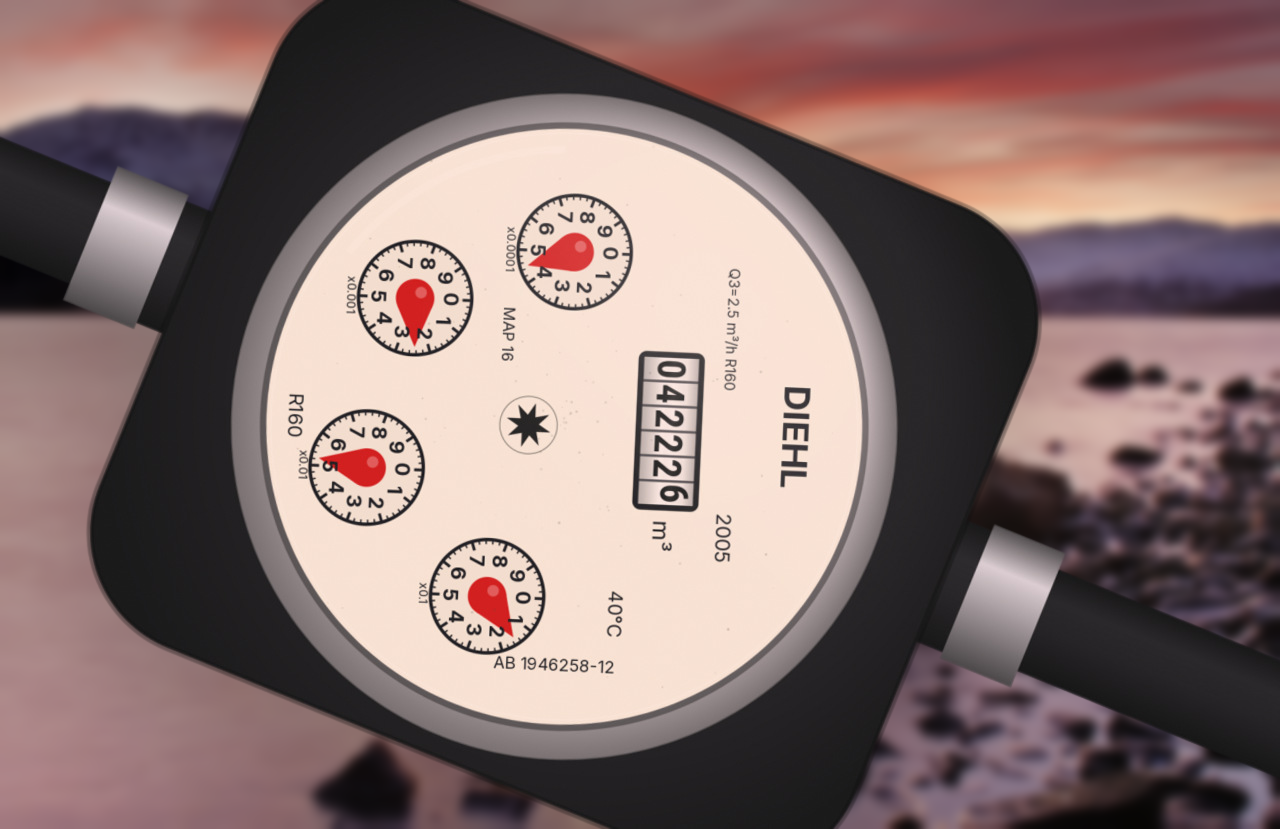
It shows 42226.1524 m³
